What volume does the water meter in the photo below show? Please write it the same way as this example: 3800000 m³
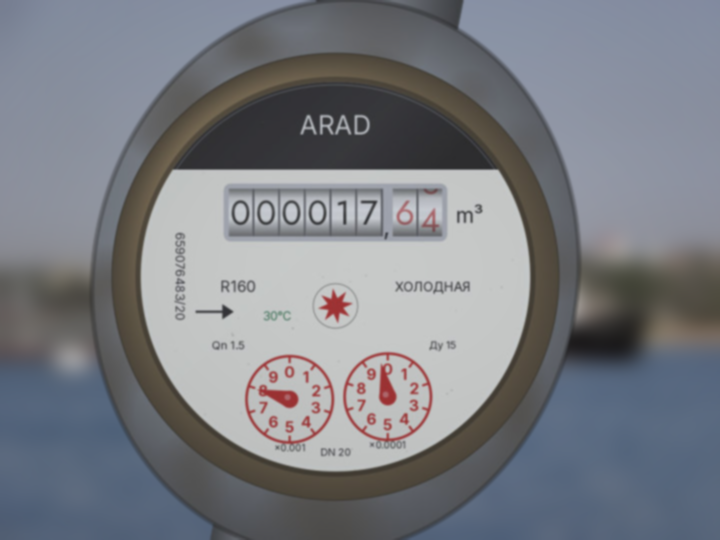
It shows 17.6379 m³
